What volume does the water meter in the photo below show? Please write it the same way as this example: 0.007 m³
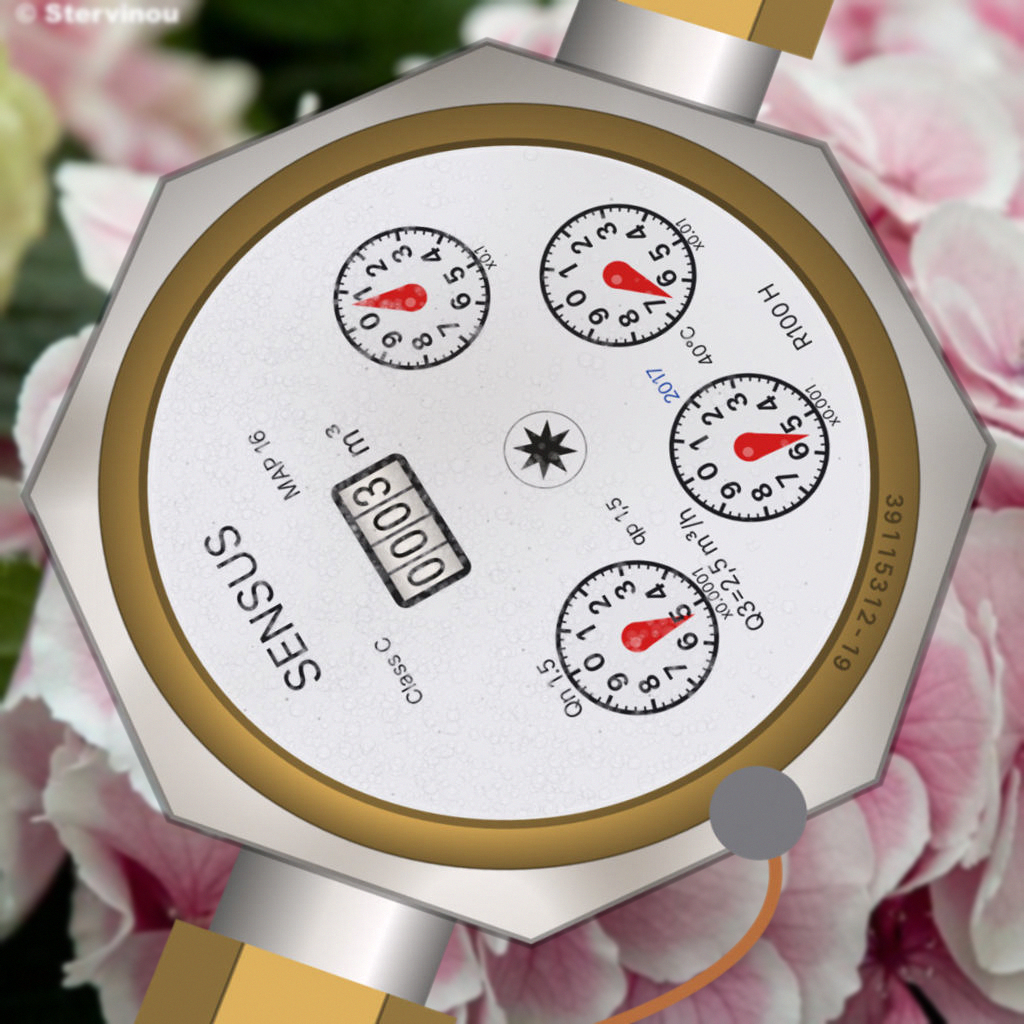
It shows 3.0655 m³
